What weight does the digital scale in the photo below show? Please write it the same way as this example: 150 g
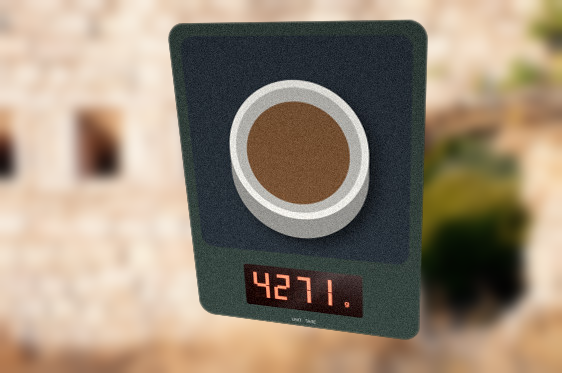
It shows 4271 g
